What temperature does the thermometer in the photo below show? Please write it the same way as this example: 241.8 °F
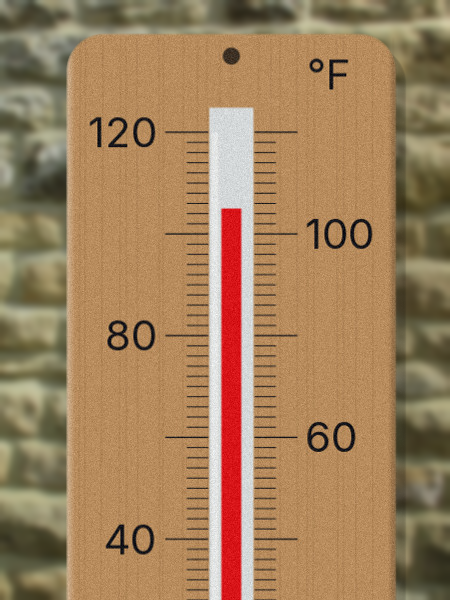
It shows 105 °F
